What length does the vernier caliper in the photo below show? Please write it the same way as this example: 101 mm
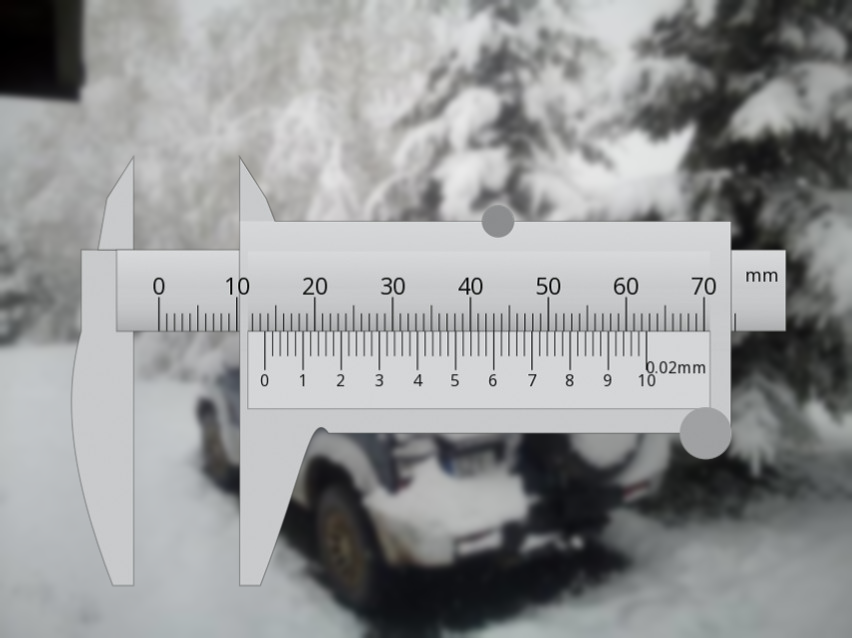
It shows 13.6 mm
